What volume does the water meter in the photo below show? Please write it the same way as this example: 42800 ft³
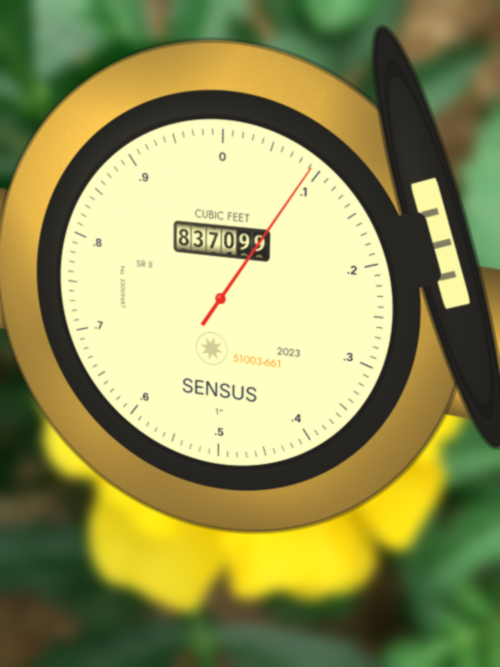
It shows 837099.09 ft³
